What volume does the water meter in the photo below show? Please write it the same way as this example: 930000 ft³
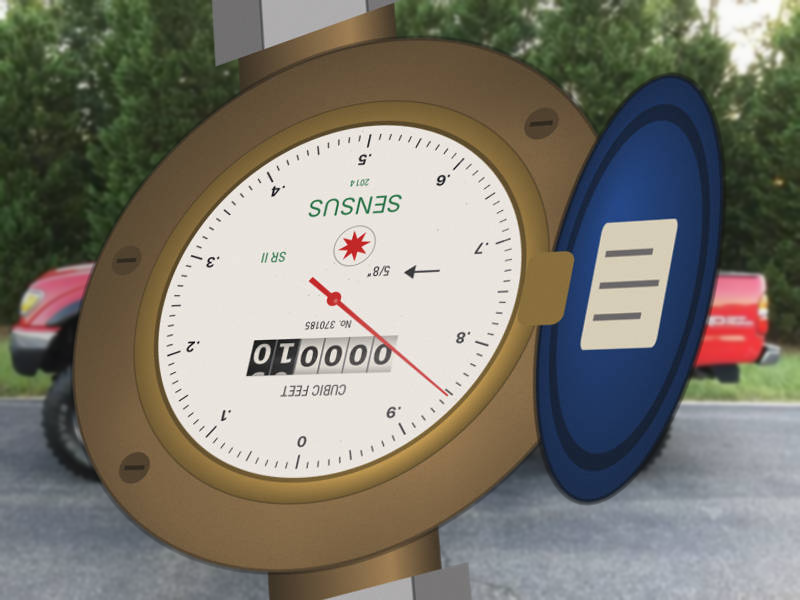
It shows 9.85 ft³
